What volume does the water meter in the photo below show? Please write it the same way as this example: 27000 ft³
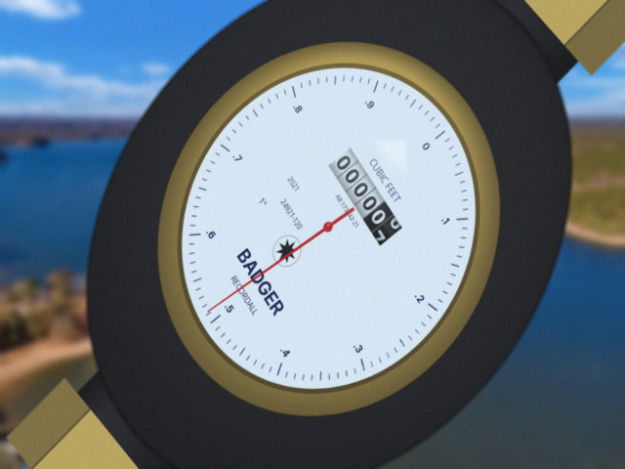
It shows 6.51 ft³
